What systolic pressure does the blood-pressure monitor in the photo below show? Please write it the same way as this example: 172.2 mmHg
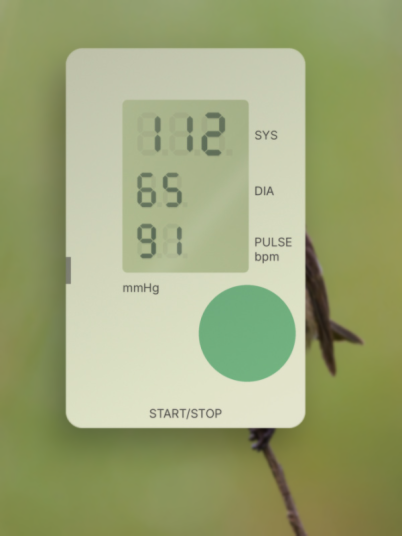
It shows 112 mmHg
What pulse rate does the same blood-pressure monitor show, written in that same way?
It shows 91 bpm
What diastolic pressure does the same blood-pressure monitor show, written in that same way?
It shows 65 mmHg
